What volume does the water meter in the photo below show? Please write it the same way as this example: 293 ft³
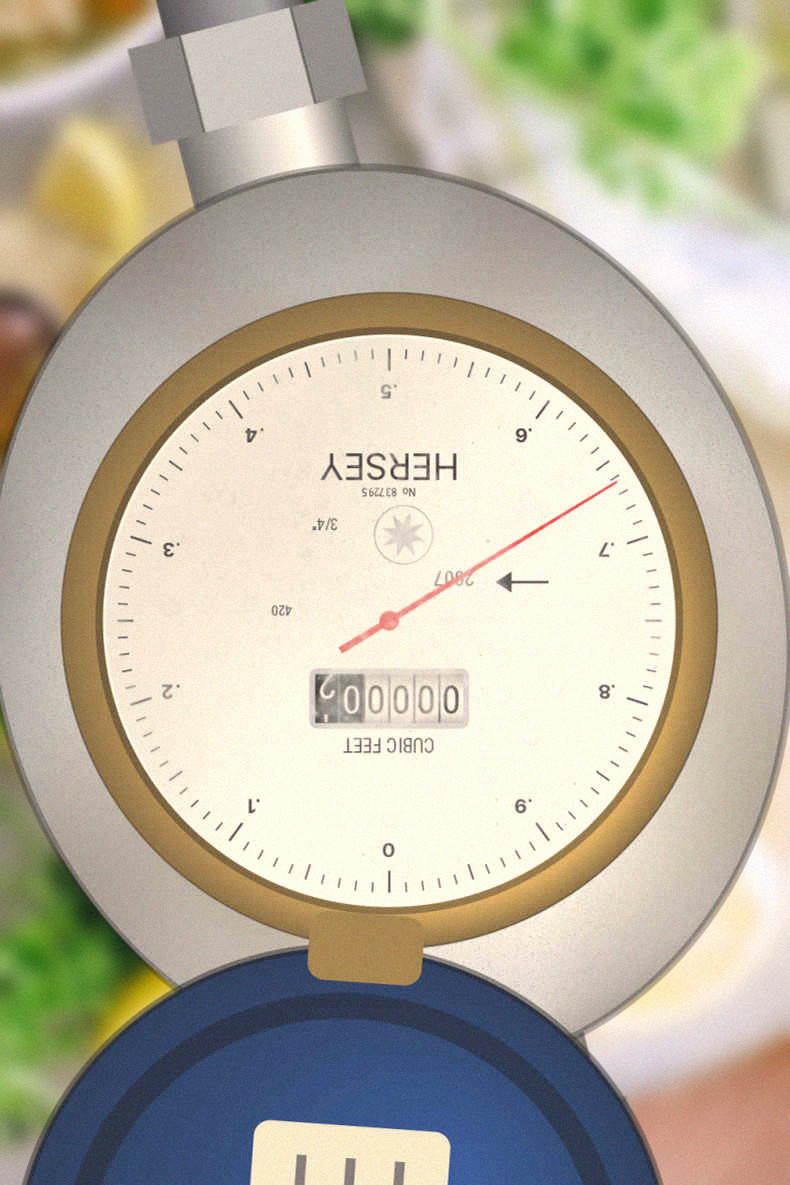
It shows 1.66 ft³
